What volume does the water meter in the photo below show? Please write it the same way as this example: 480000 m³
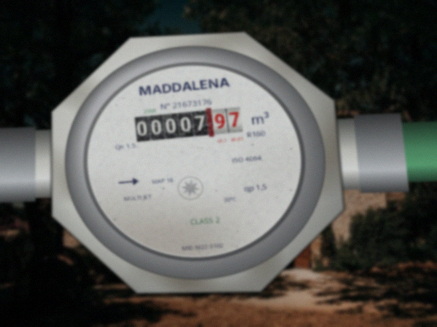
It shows 7.97 m³
